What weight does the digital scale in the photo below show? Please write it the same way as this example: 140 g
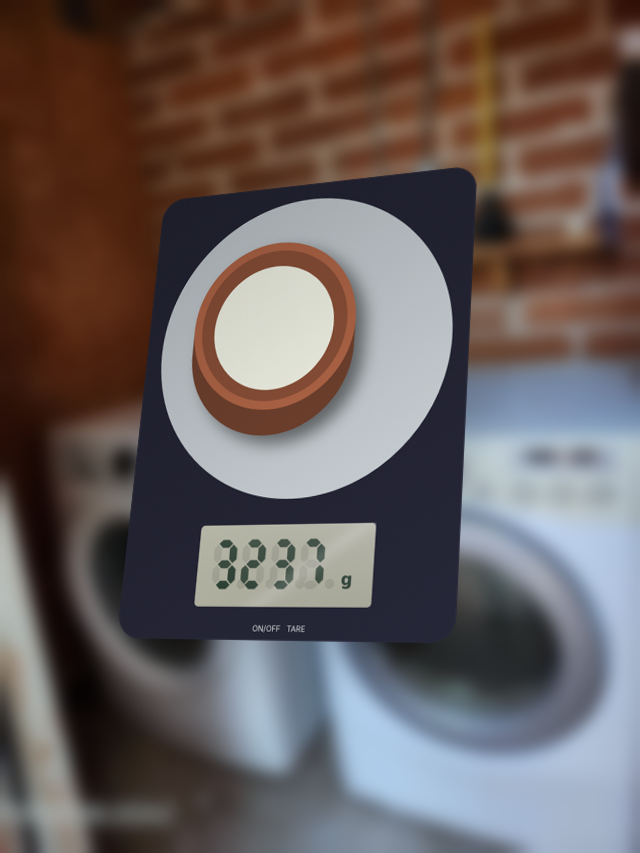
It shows 3237 g
